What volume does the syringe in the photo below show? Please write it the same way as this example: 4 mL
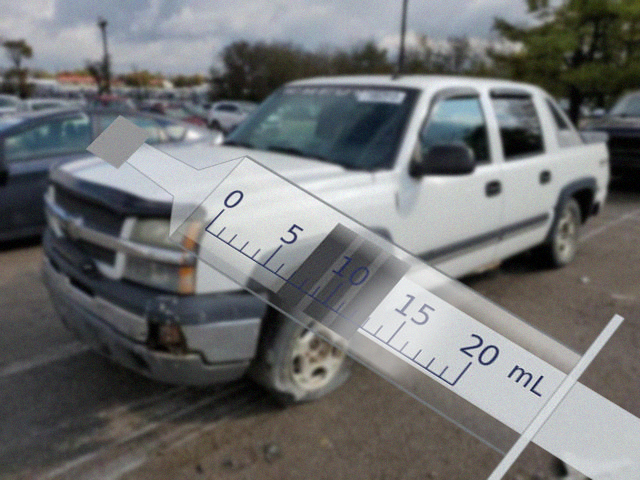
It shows 7 mL
